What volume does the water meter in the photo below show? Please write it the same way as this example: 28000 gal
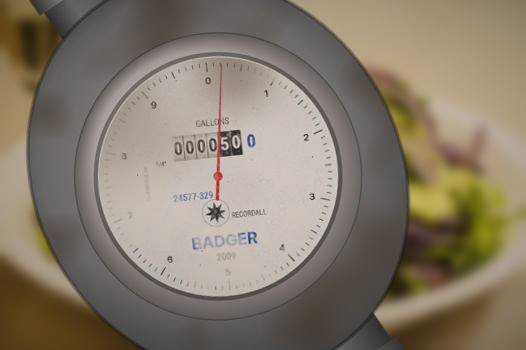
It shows 500.2 gal
